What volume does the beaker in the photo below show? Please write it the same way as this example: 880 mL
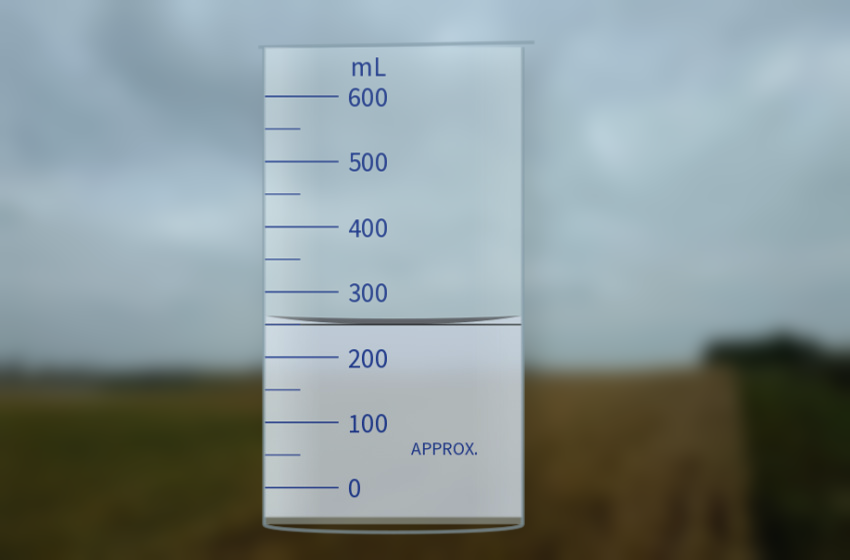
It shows 250 mL
